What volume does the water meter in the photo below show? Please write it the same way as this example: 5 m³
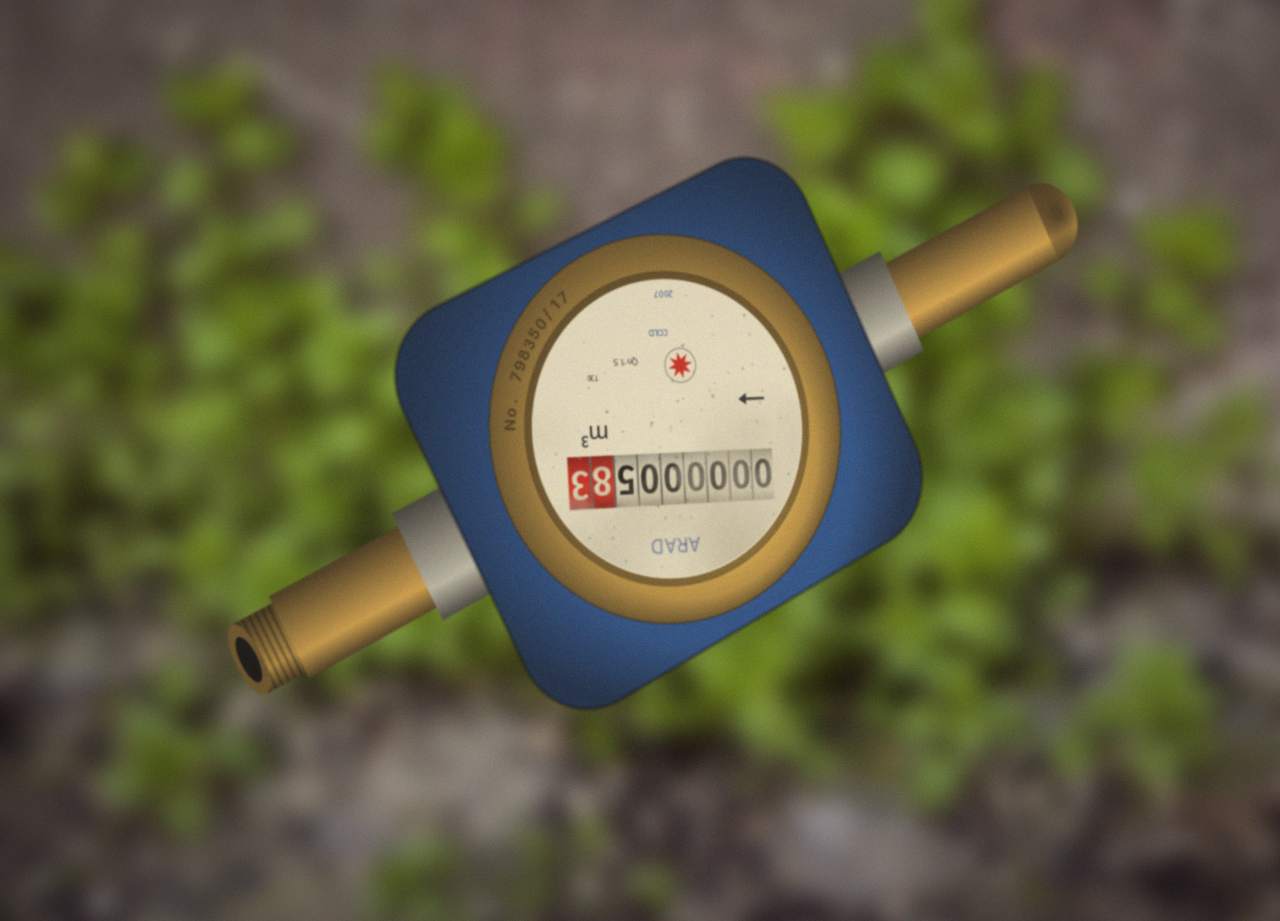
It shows 5.83 m³
